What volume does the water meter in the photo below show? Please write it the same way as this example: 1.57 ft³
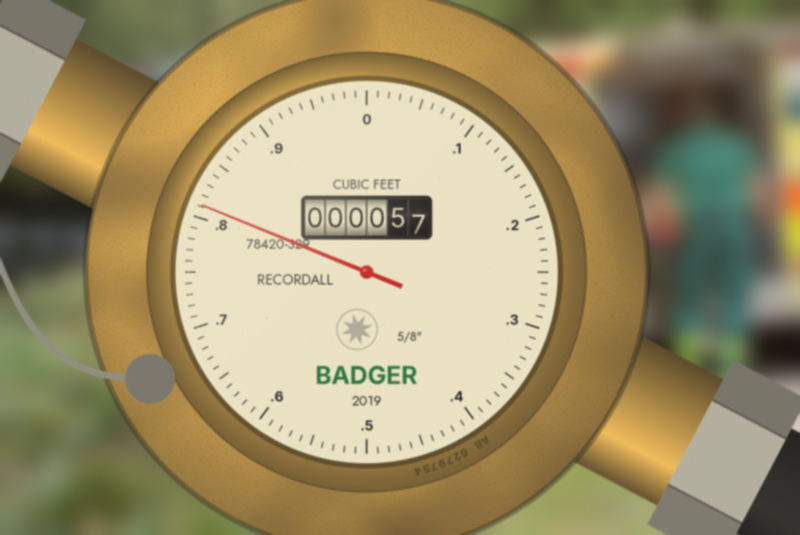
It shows 56.81 ft³
